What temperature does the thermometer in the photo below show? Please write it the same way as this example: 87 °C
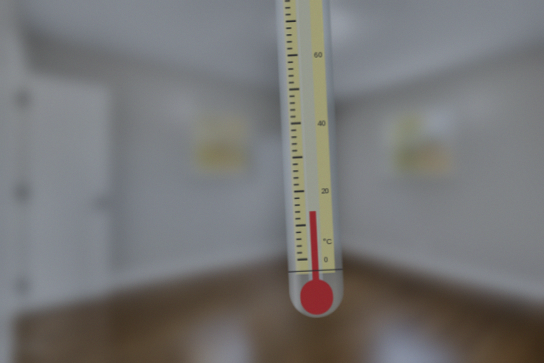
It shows 14 °C
